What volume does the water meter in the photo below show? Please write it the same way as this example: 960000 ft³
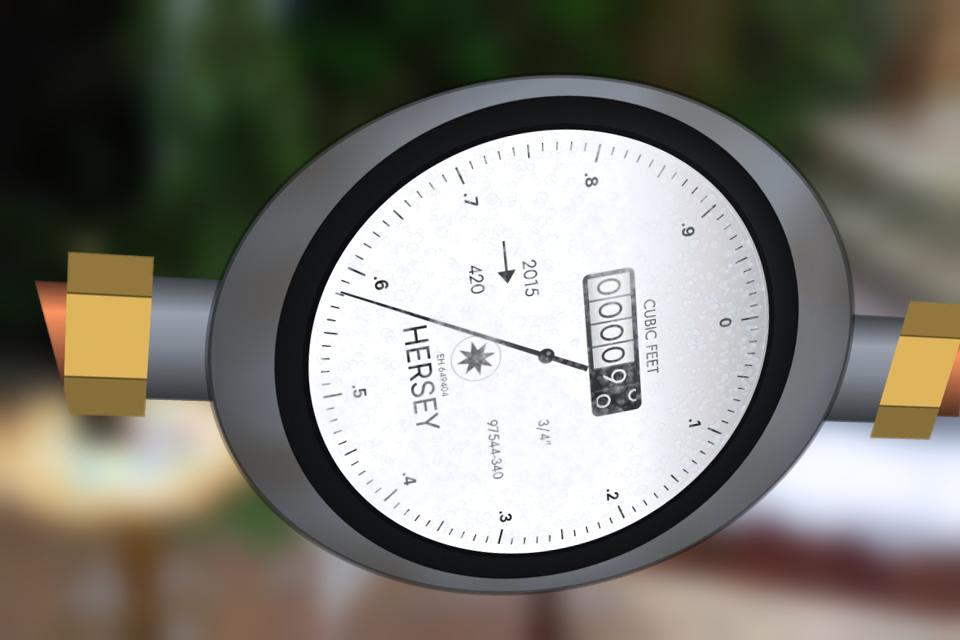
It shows 98.58 ft³
